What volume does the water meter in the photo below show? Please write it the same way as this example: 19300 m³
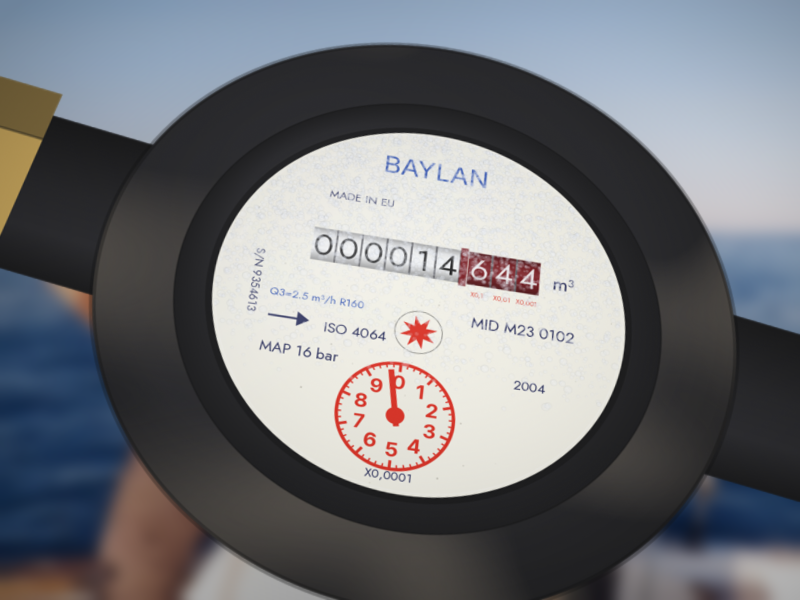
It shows 14.6439 m³
